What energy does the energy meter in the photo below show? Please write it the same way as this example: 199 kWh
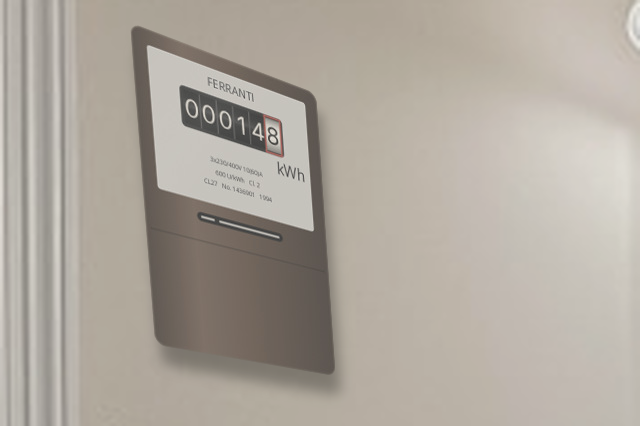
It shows 14.8 kWh
